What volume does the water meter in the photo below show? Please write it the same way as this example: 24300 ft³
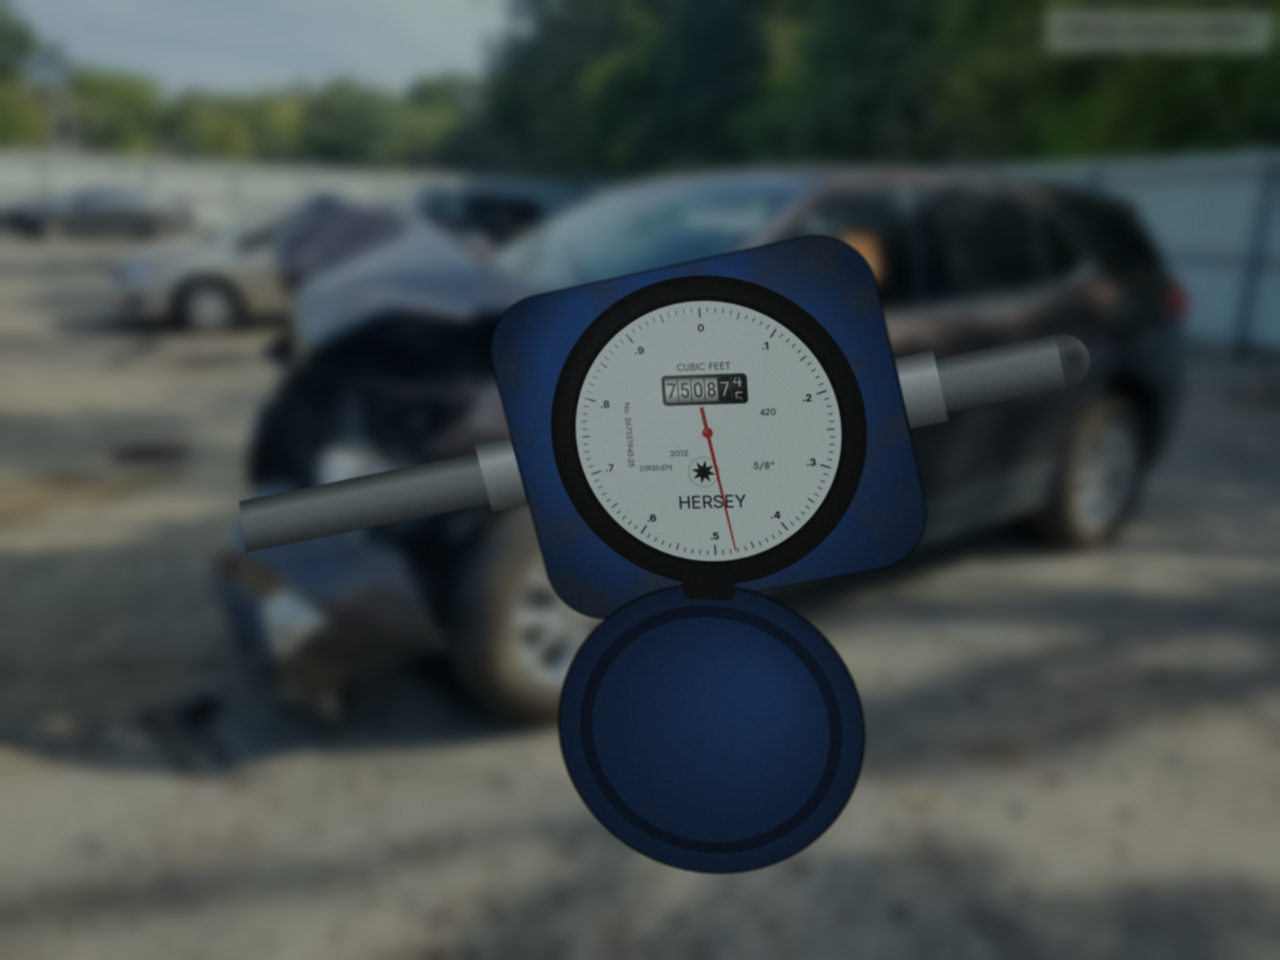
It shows 750874.47 ft³
